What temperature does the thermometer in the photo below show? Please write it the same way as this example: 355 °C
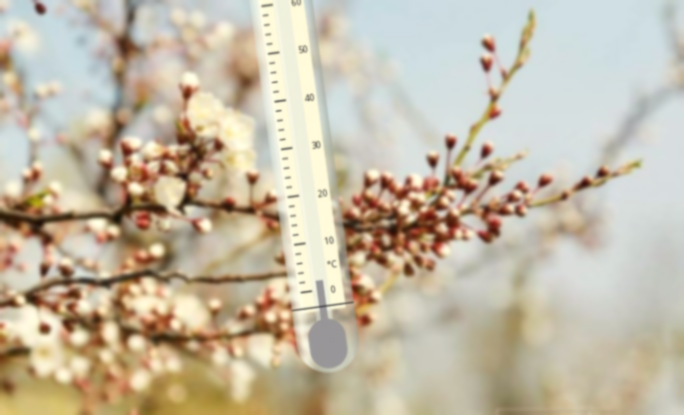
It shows 2 °C
